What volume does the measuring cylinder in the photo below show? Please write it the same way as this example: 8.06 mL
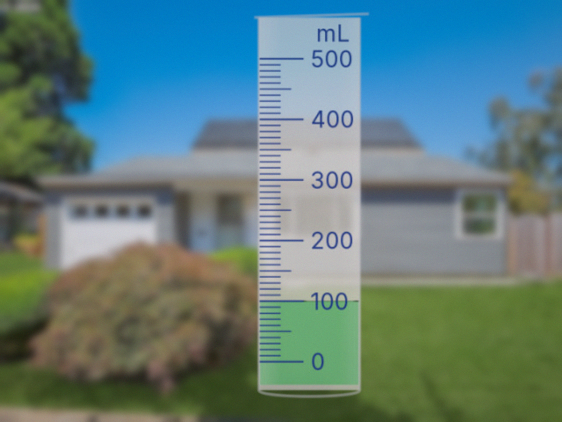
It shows 100 mL
